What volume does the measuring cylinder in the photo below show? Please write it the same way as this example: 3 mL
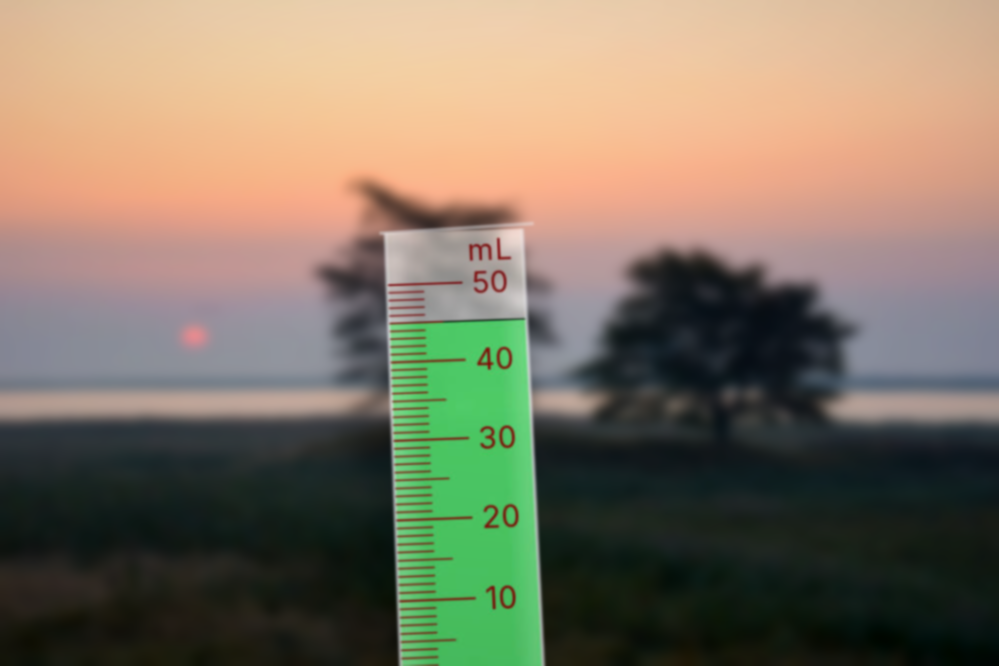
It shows 45 mL
